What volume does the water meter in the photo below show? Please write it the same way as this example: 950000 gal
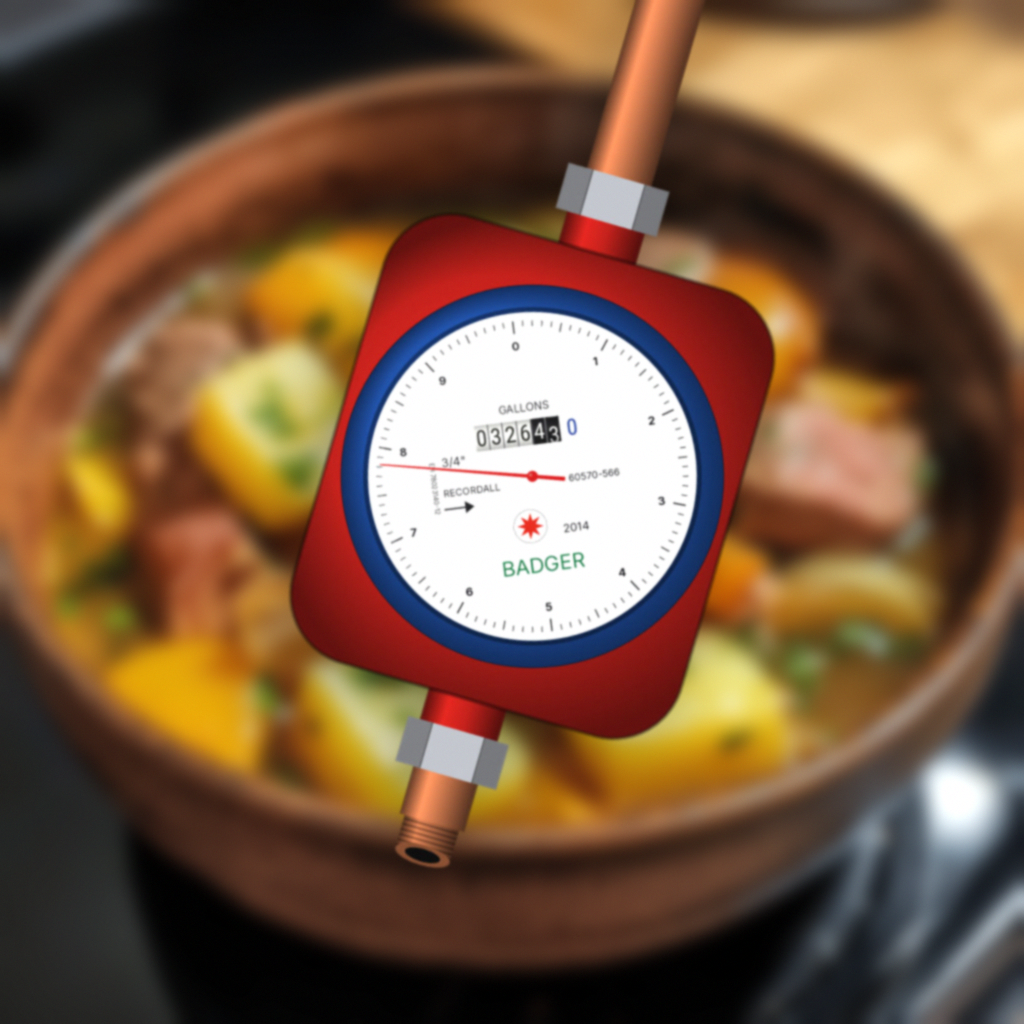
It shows 326427.8 gal
